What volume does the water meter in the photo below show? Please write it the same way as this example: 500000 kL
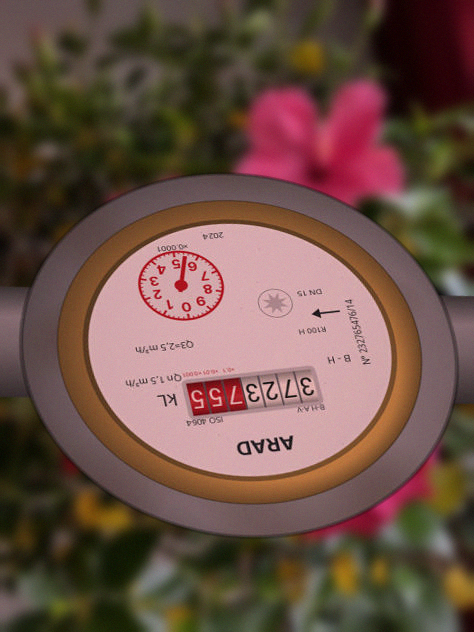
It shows 3723.7555 kL
